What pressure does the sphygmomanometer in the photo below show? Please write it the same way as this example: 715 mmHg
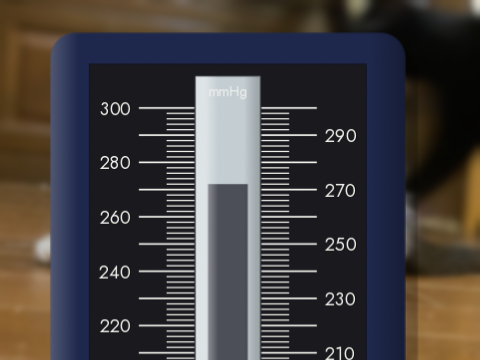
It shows 272 mmHg
